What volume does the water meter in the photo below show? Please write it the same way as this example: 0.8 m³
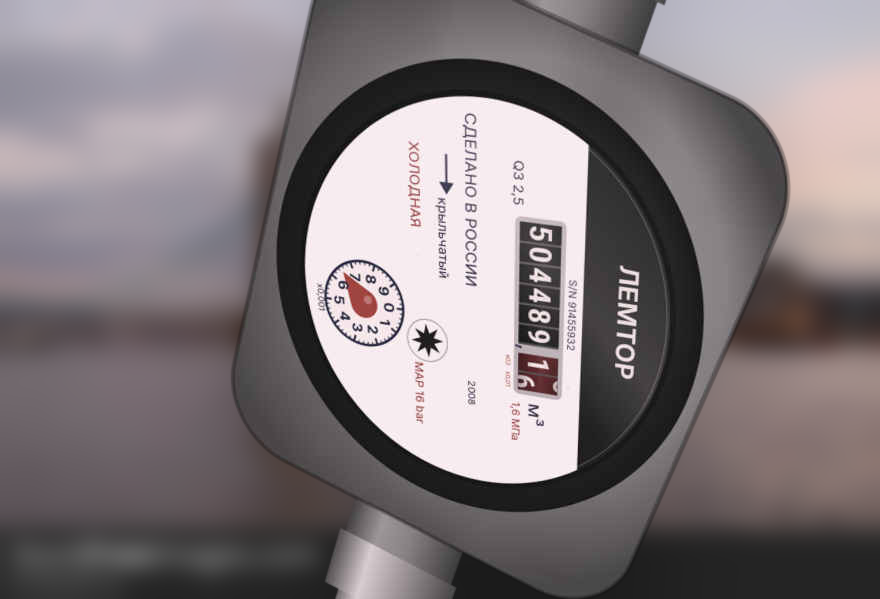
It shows 504489.156 m³
